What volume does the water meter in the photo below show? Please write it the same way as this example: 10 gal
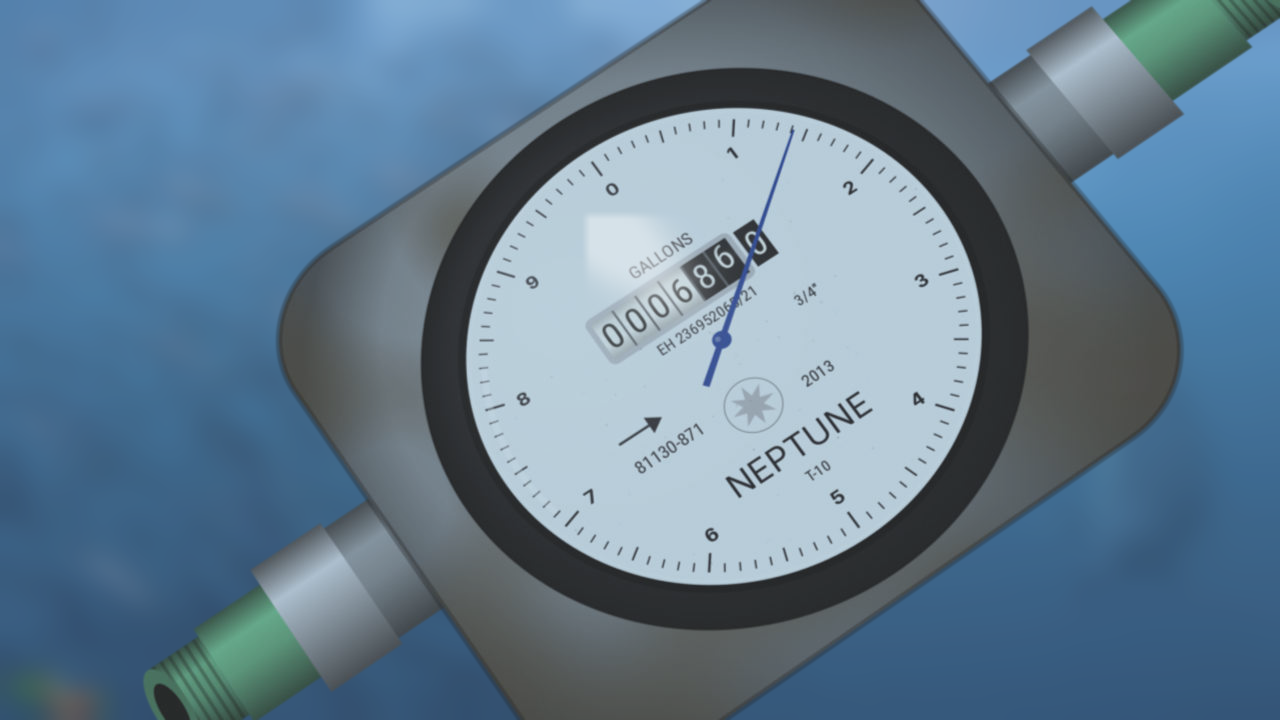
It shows 6861.4 gal
